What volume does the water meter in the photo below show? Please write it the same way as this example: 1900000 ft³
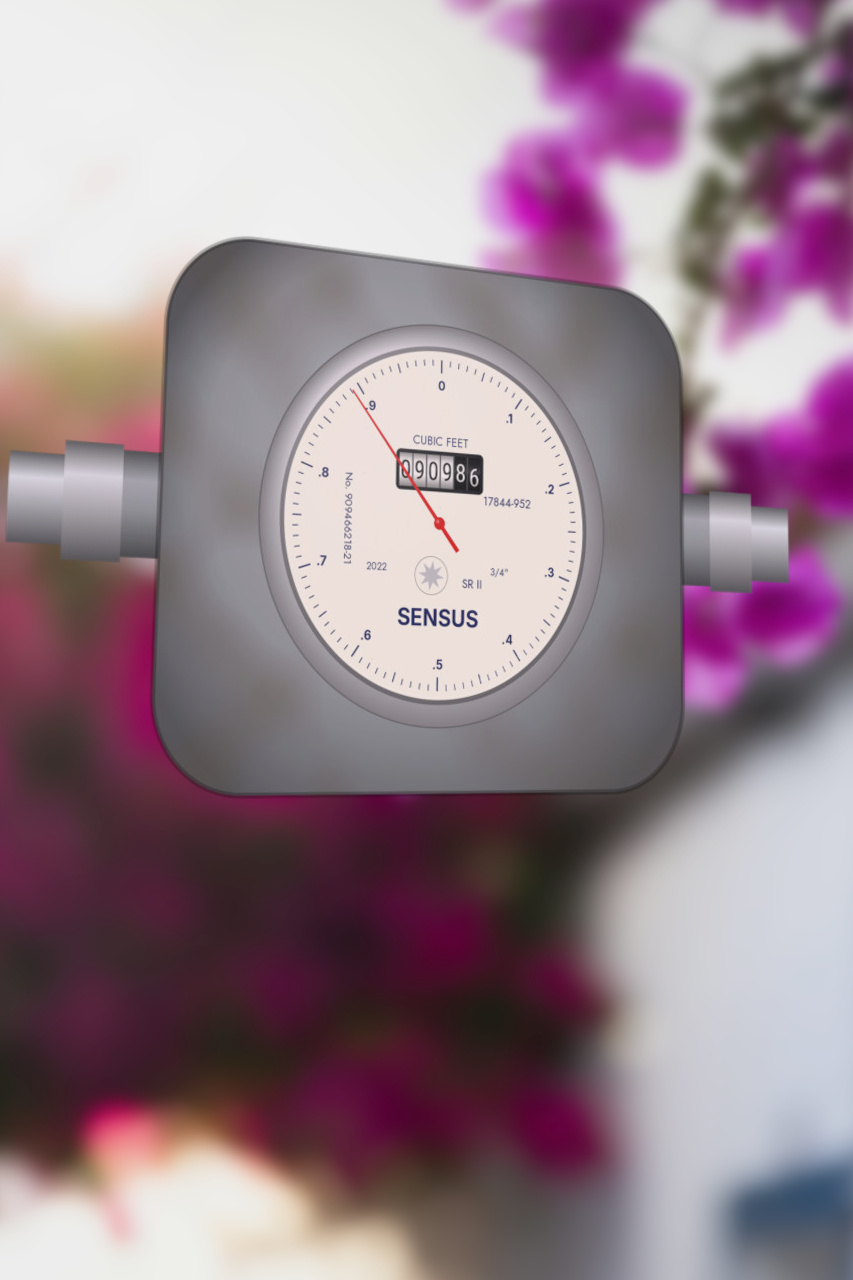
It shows 90985.89 ft³
